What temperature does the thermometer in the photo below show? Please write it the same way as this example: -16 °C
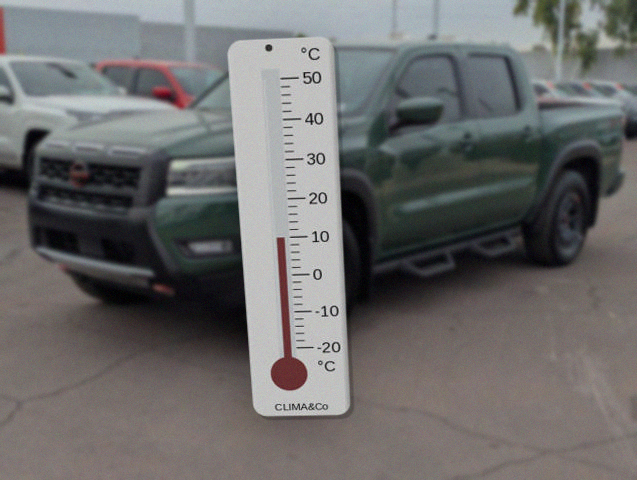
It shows 10 °C
